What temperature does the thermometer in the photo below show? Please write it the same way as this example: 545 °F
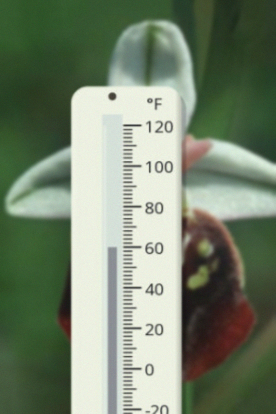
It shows 60 °F
